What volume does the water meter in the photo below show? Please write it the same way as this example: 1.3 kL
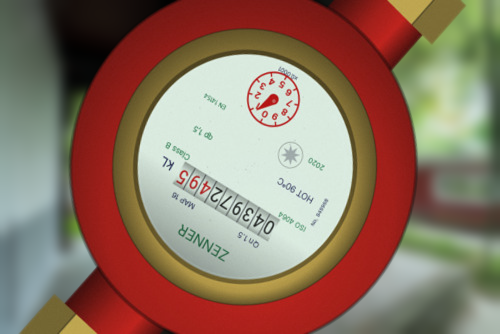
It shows 43972.4950 kL
